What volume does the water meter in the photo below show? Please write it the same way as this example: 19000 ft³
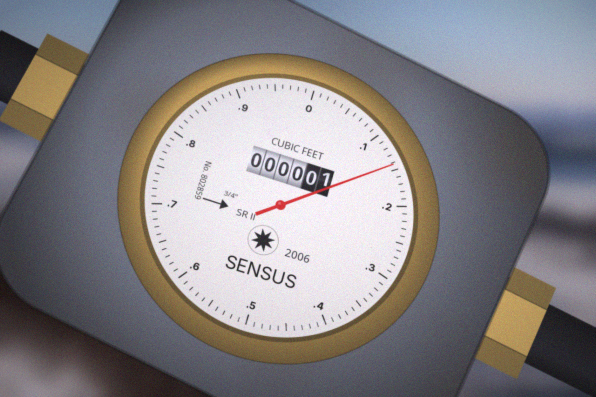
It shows 1.14 ft³
